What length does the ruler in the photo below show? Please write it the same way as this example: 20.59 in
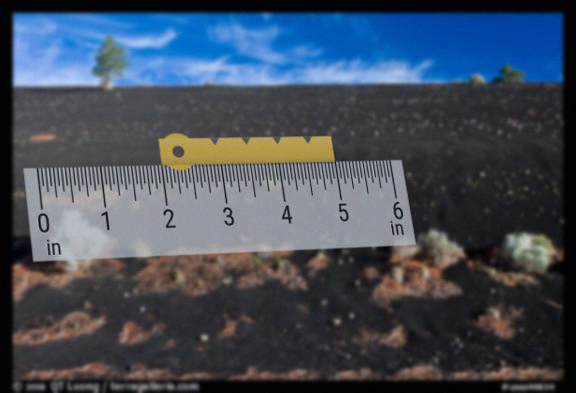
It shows 3 in
